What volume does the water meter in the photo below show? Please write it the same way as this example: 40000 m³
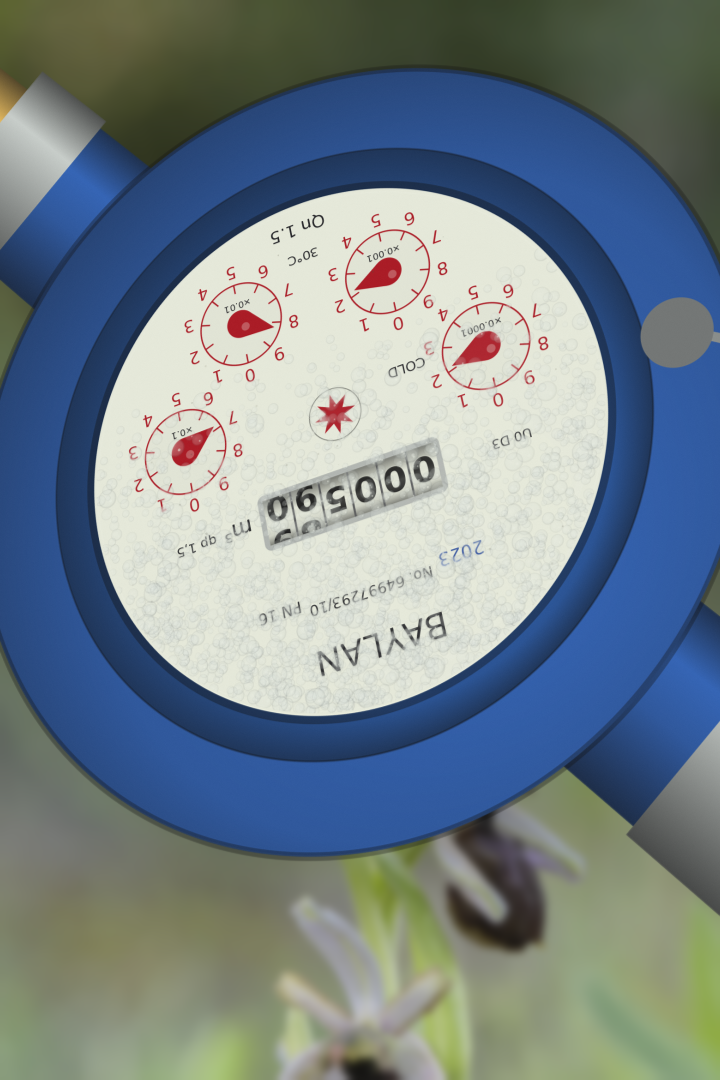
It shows 589.6822 m³
